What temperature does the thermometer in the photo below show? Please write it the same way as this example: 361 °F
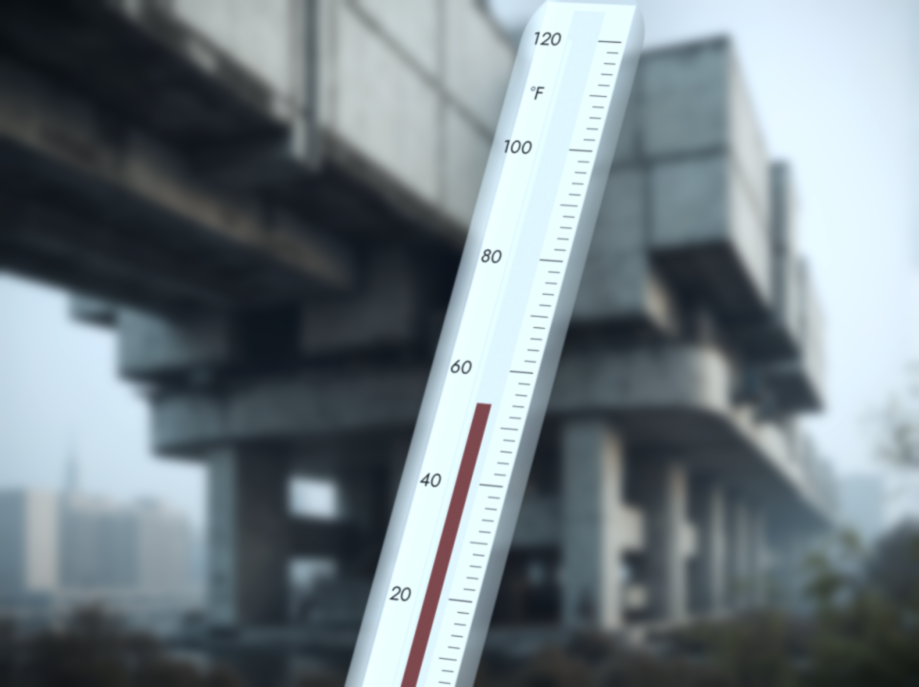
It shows 54 °F
